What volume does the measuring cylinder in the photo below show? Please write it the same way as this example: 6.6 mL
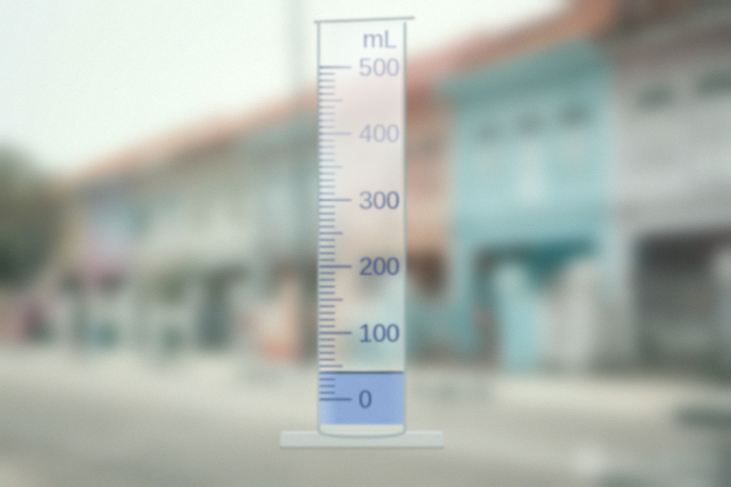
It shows 40 mL
